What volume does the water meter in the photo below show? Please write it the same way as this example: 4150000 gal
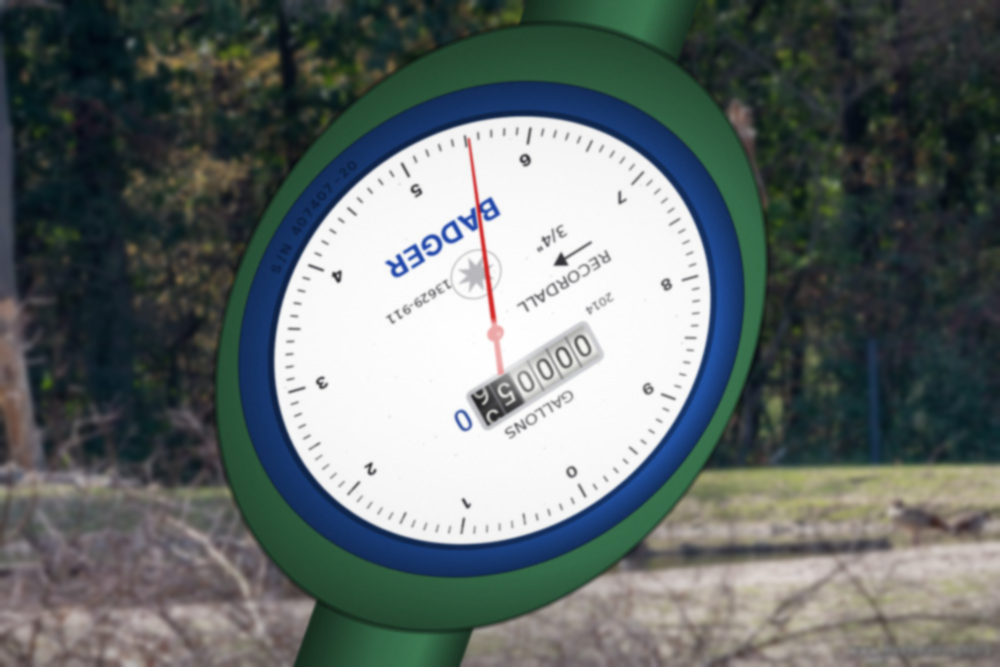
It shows 555.5 gal
